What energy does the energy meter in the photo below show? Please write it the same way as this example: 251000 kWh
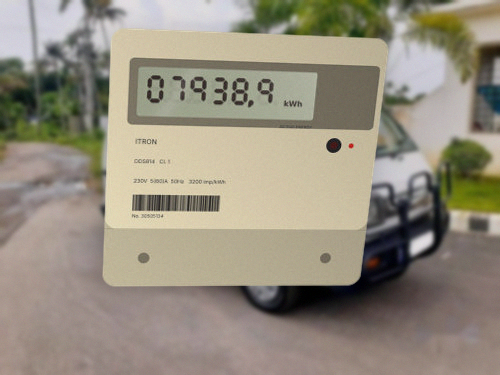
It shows 7938.9 kWh
